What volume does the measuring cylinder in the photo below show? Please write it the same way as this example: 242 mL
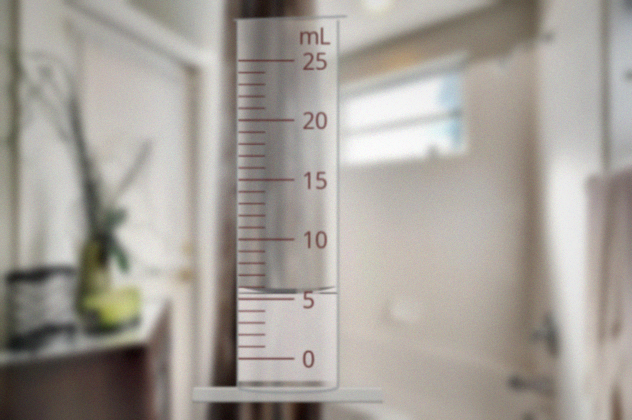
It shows 5.5 mL
